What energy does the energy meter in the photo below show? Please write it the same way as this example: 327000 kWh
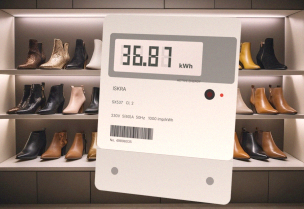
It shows 36.87 kWh
